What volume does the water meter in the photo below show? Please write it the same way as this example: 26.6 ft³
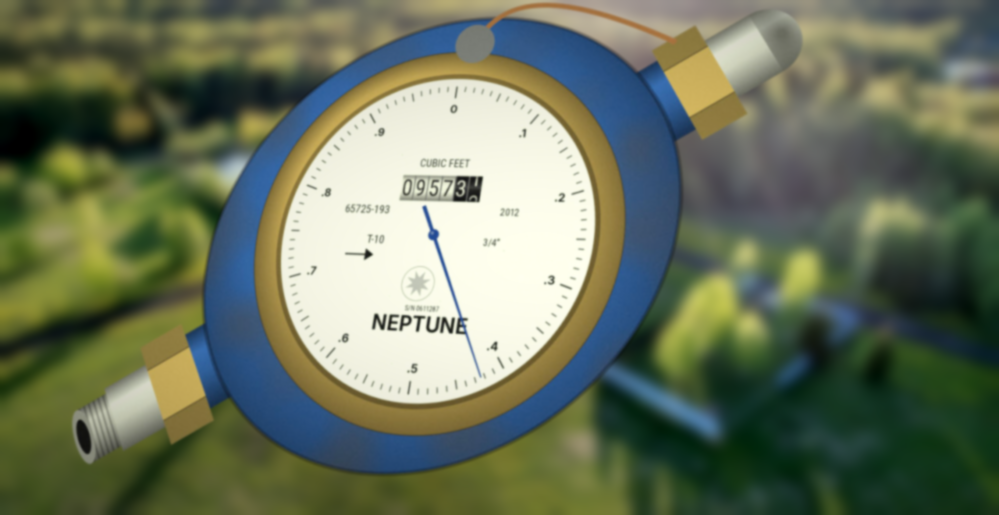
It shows 95731.42 ft³
